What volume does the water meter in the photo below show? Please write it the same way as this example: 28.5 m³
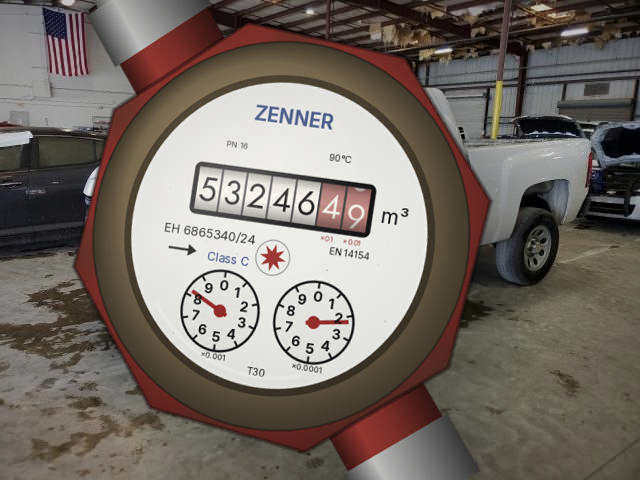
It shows 53246.4882 m³
